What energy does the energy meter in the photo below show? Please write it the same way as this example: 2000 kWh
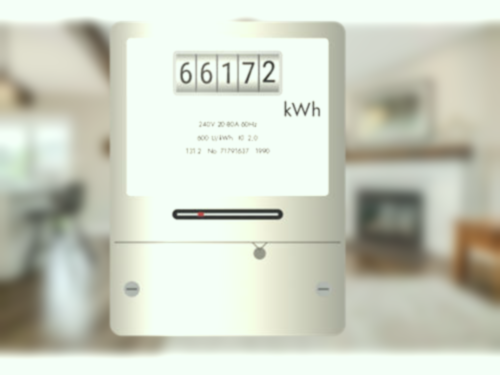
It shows 66172 kWh
